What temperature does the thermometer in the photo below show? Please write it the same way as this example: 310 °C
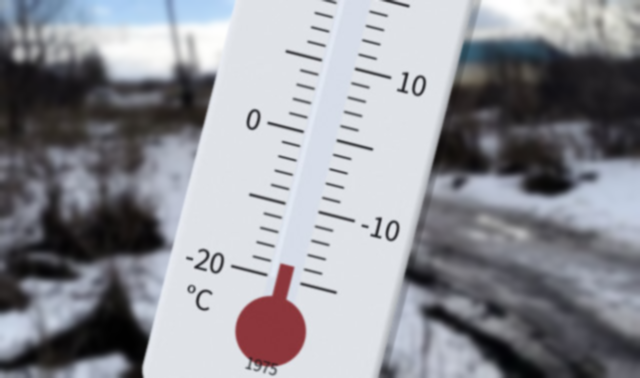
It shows -18 °C
